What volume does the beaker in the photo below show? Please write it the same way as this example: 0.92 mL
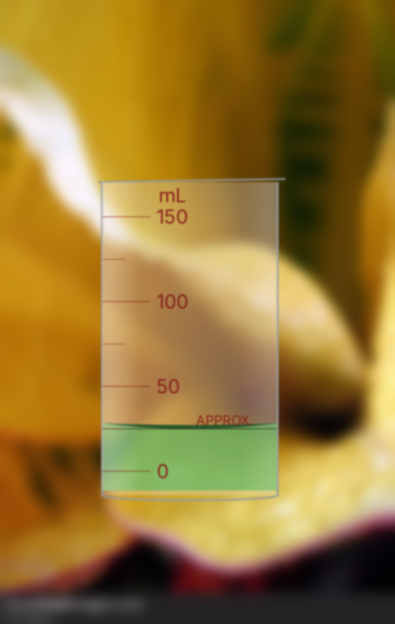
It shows 25 mL
